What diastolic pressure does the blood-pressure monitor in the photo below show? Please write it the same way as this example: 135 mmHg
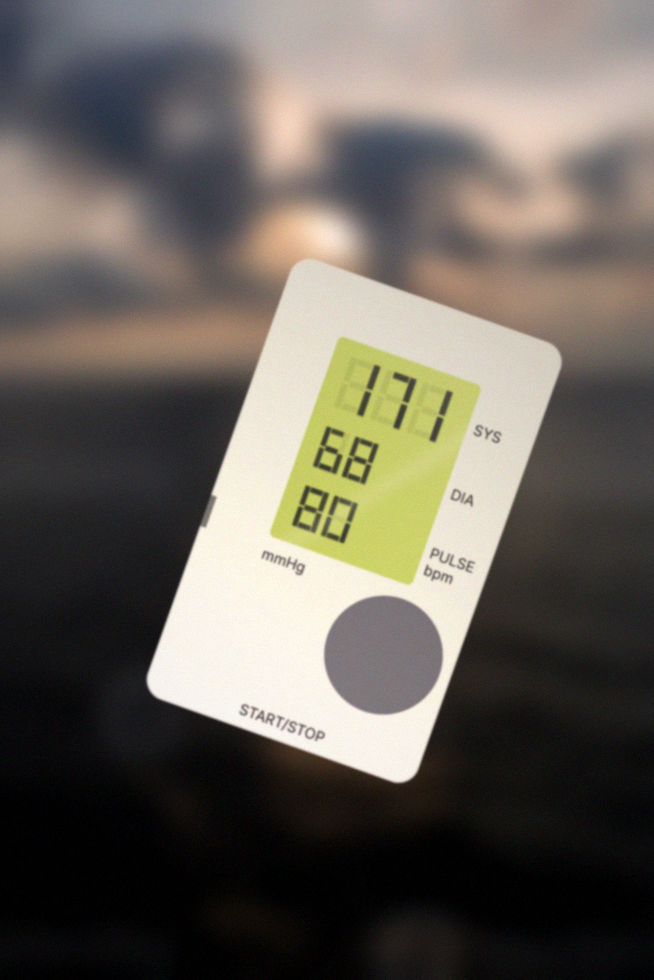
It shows 68 mmHg
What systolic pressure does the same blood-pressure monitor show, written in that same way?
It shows 171 mmHg
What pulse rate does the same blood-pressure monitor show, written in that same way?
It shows 80 bpm
